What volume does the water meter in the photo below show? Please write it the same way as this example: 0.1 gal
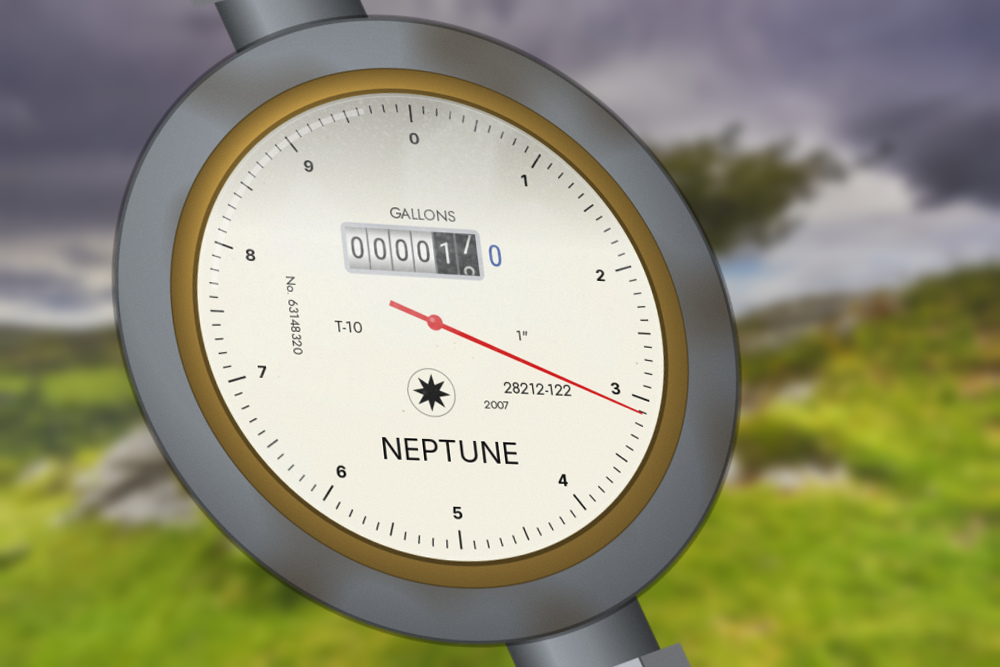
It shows 173.1 gal
